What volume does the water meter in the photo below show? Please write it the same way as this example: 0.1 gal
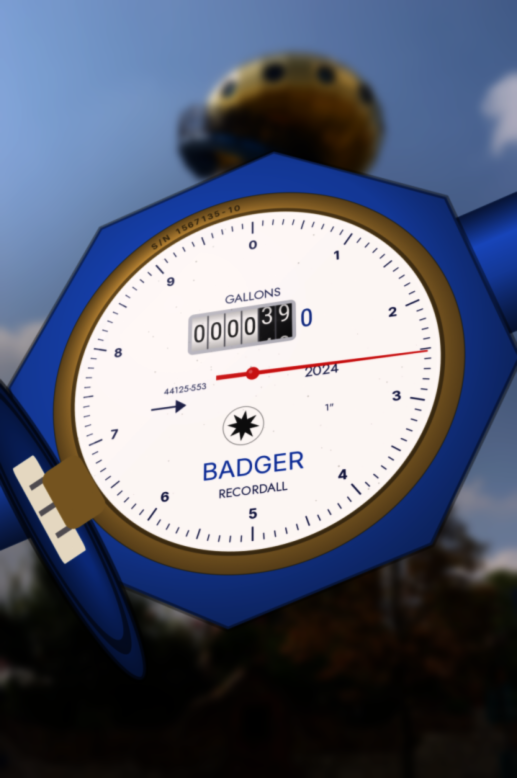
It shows 392.5 gal
